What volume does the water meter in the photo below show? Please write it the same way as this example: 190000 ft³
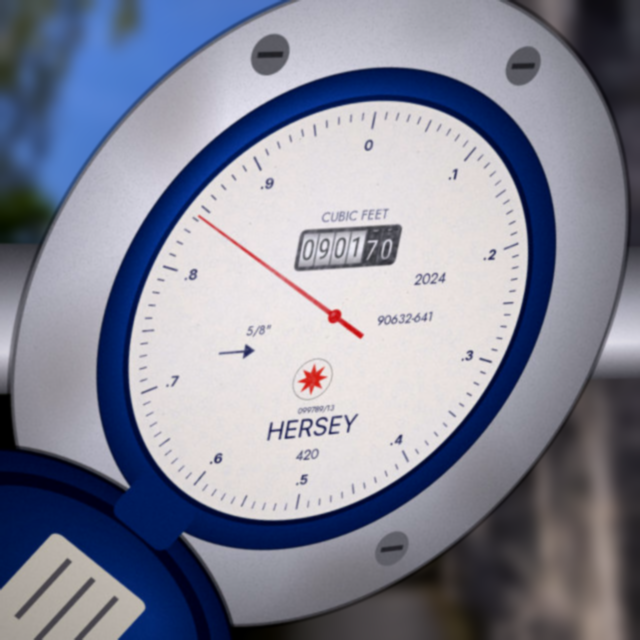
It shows 90169.84 ft³
